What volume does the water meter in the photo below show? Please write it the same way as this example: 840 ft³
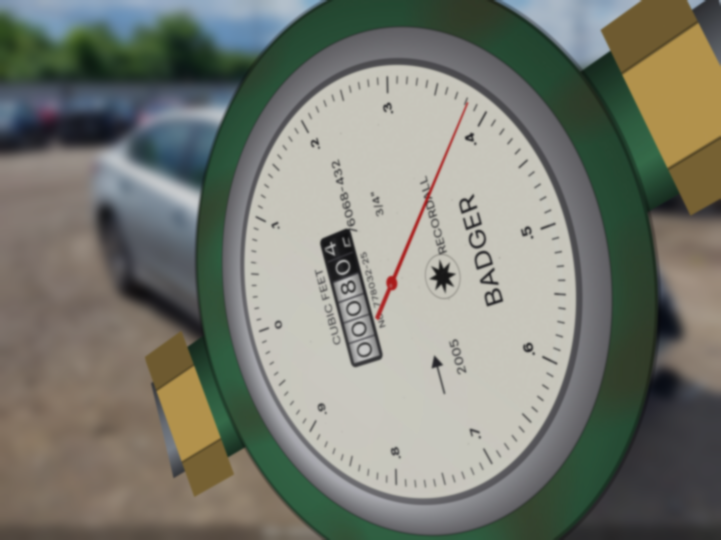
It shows 804.38 ft³
